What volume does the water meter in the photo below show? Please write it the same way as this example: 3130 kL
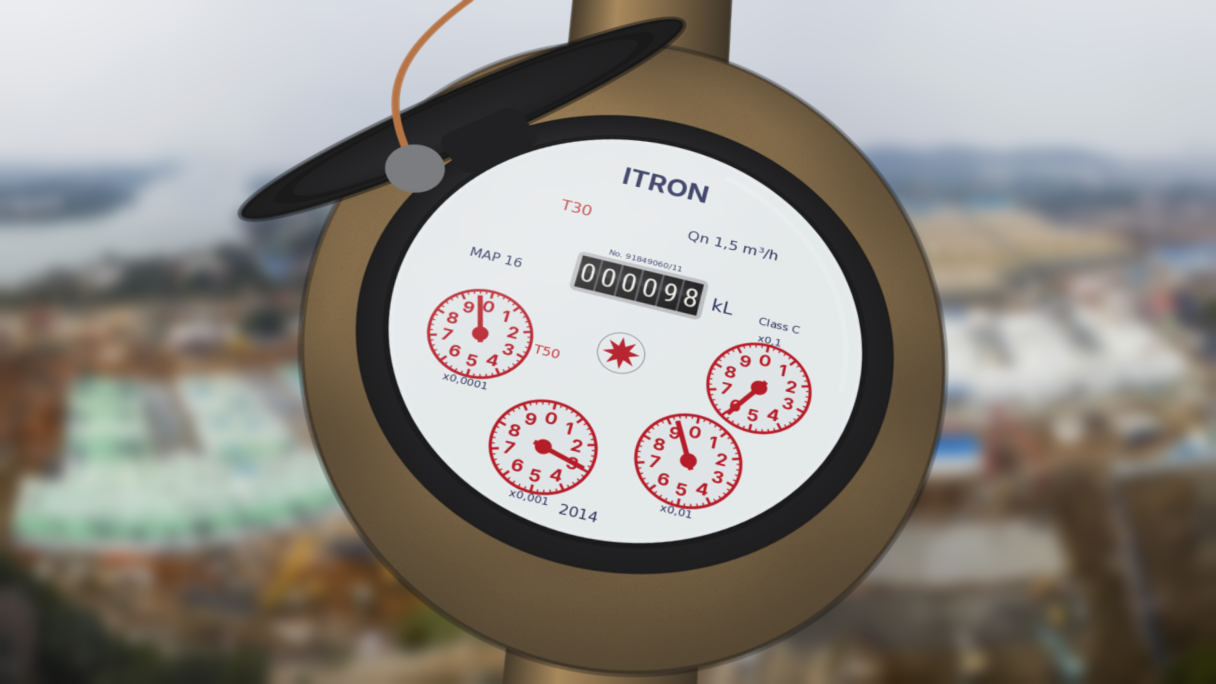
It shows 98.5929 kL
